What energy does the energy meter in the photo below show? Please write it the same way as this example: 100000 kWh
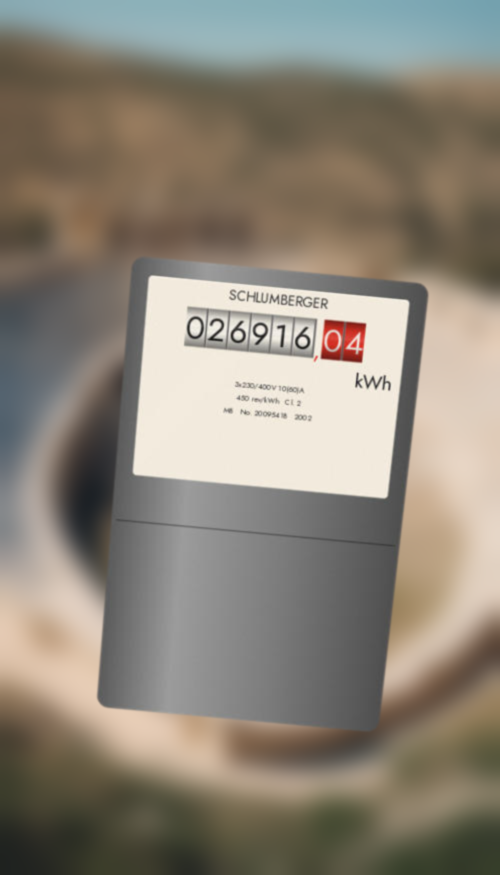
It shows 26916.04 kWh
